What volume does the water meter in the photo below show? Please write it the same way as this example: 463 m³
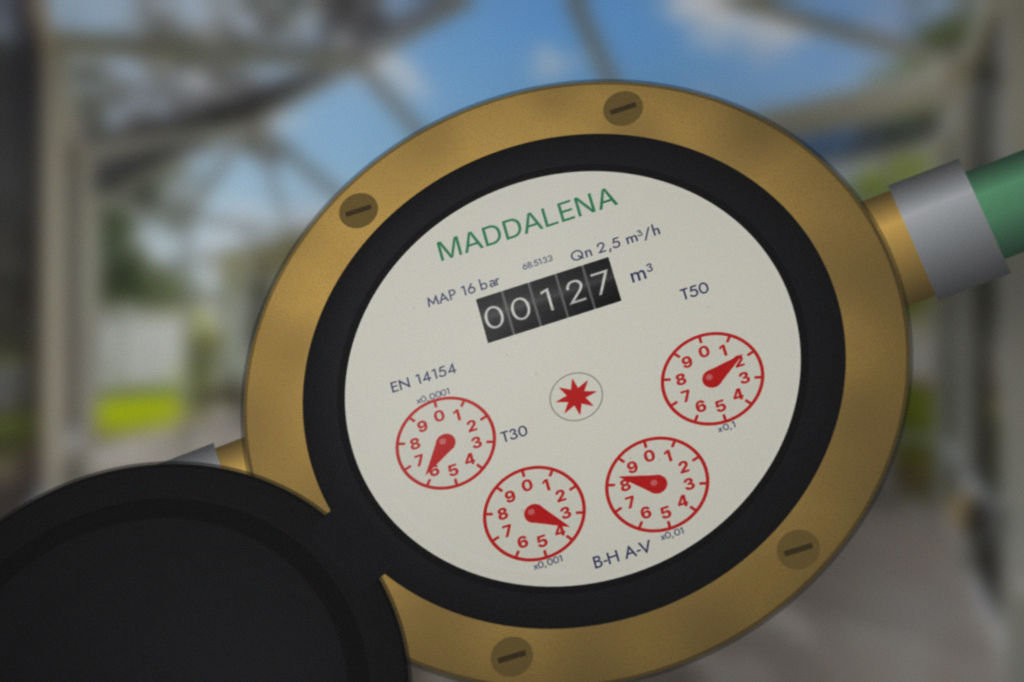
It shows 127.1836 m³
